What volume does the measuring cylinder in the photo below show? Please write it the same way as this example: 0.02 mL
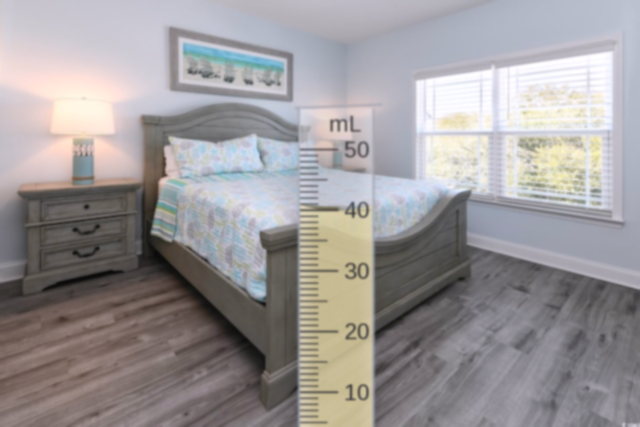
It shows 40 mL
